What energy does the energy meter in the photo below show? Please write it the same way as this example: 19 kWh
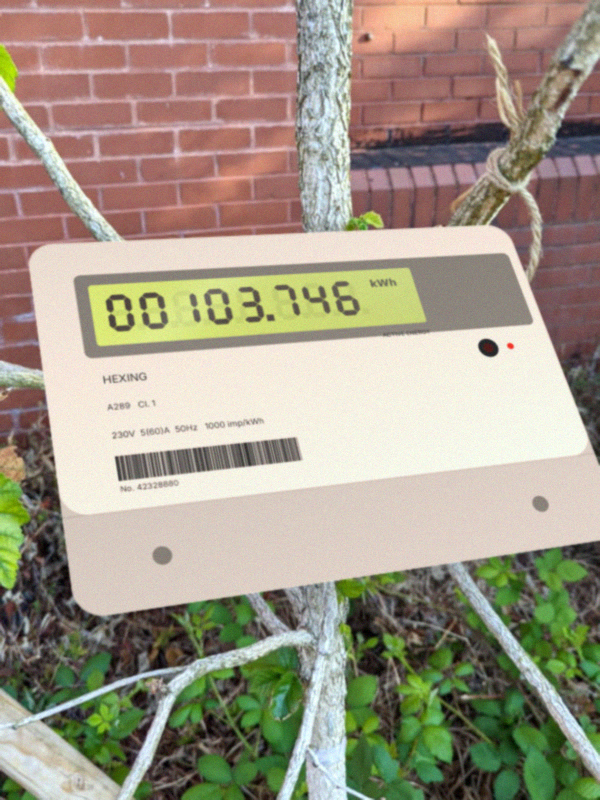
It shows 103.746 kWh
